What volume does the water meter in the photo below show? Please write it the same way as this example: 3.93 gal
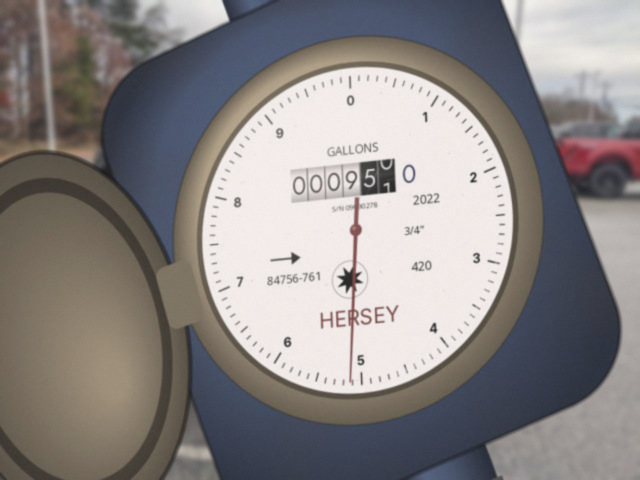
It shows 9505.1 gal
